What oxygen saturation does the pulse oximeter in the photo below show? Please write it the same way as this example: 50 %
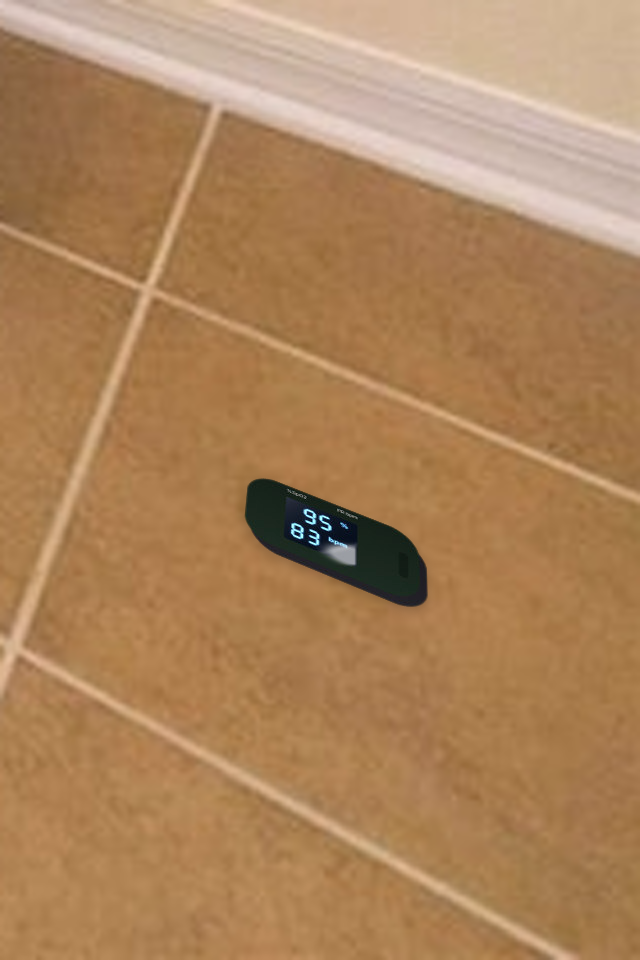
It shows 95 %
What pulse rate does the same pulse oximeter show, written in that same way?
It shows 83 bpm
